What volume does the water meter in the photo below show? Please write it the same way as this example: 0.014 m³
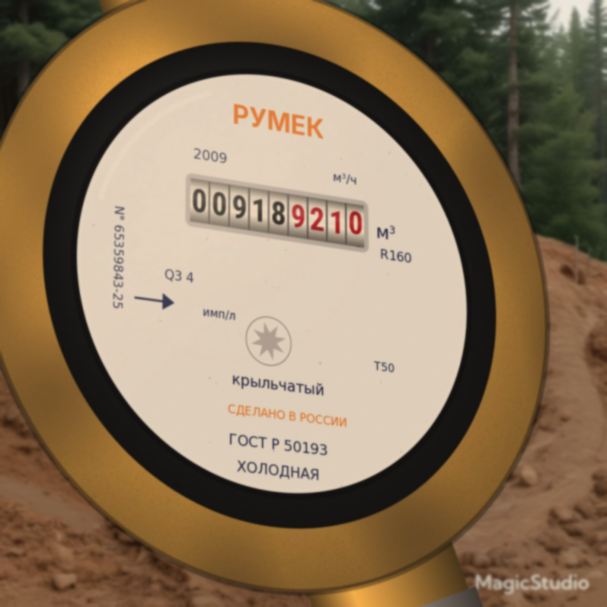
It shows 918.9210 m³
